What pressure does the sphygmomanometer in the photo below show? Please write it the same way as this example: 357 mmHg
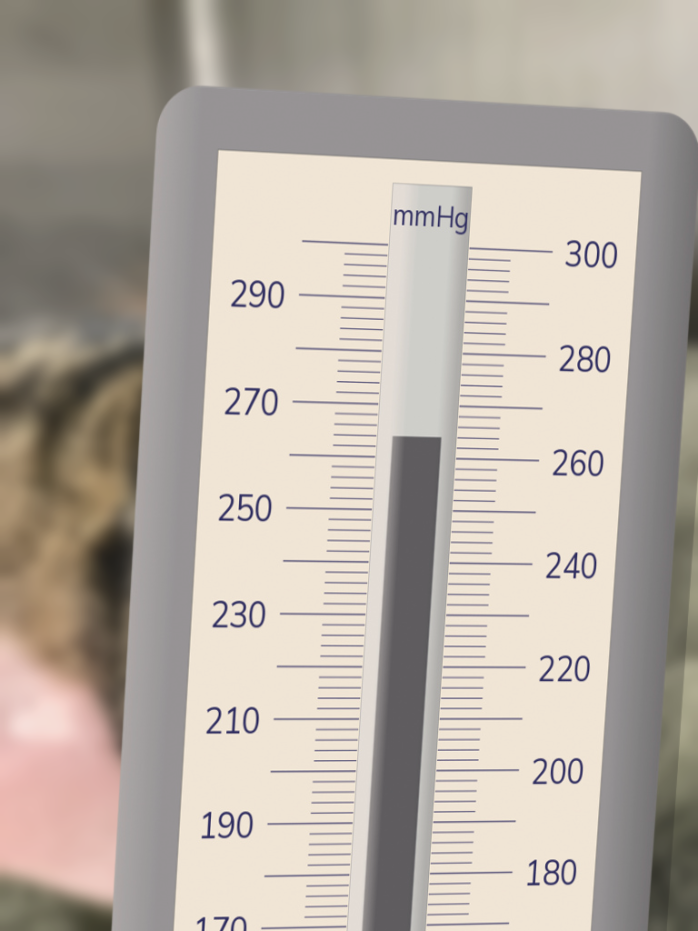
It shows 264 mmHg
